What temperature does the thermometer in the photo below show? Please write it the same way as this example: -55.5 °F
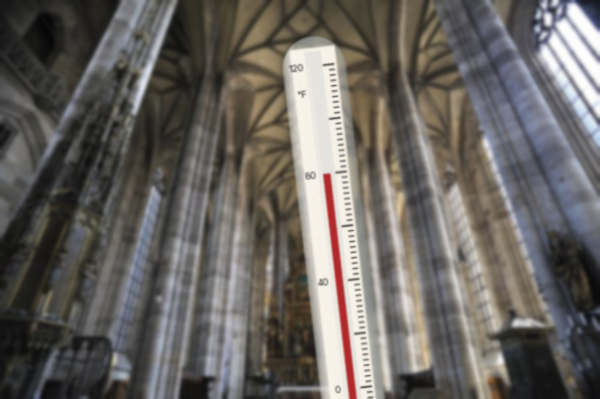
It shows 80 °F
